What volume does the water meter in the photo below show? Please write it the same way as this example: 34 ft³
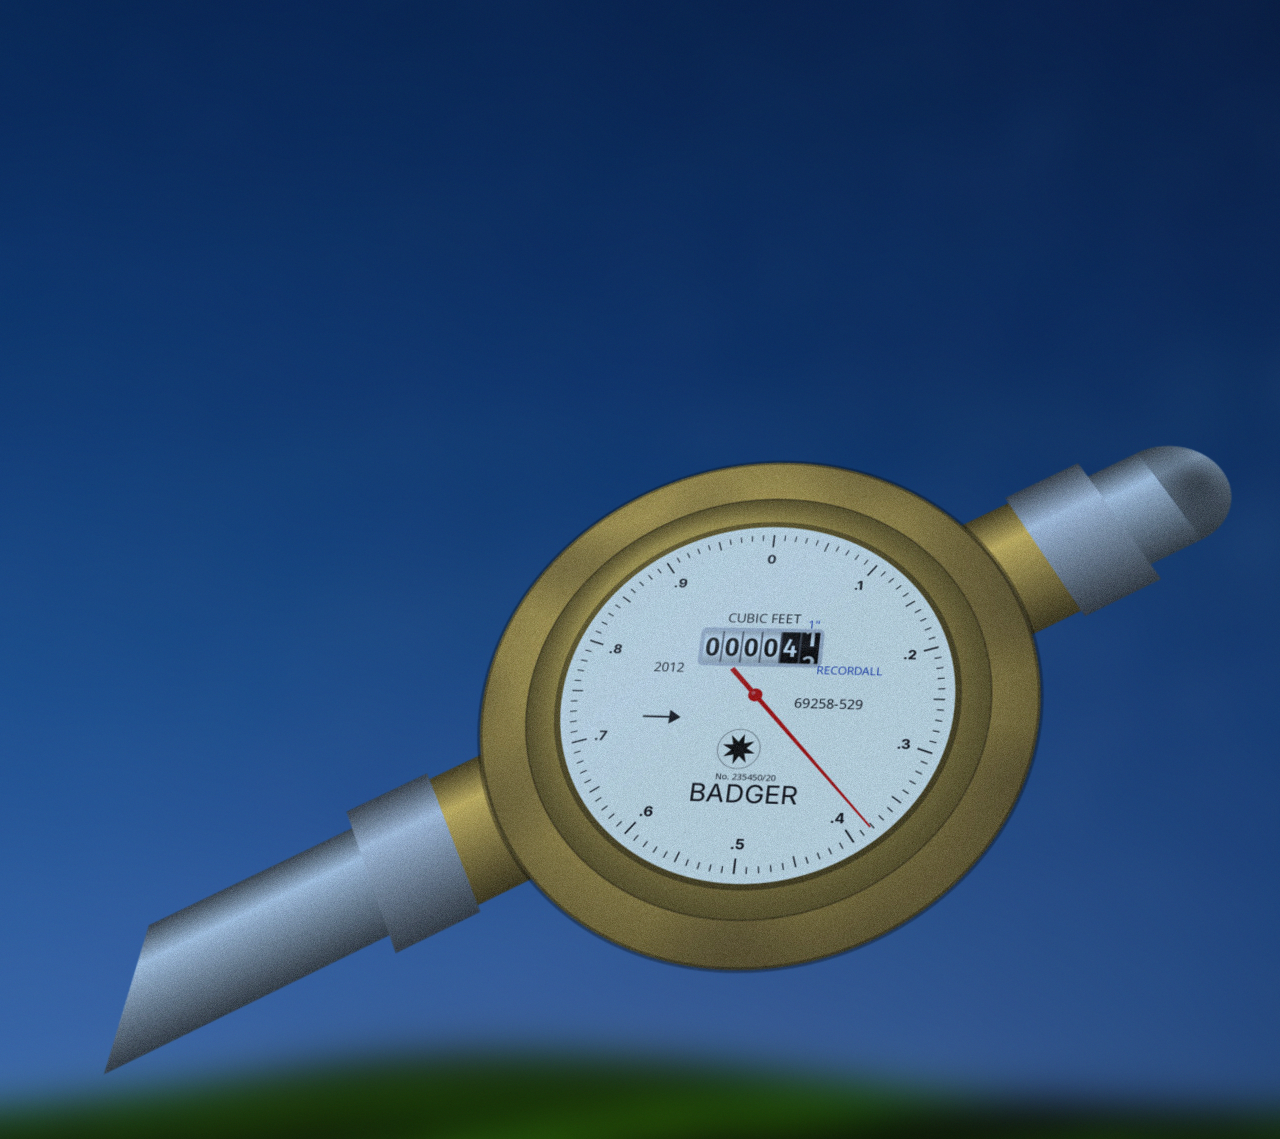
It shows 41.38 ft³
